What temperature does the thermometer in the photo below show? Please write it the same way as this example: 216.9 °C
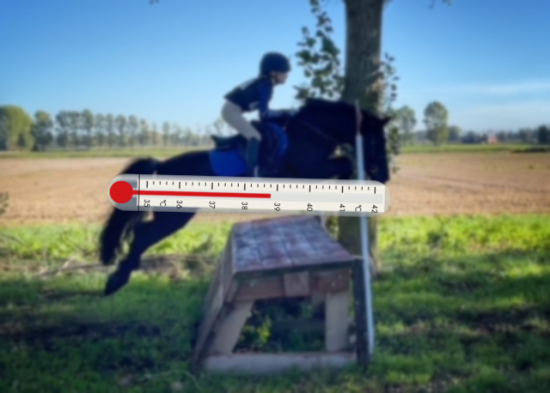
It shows 38.8 °C
